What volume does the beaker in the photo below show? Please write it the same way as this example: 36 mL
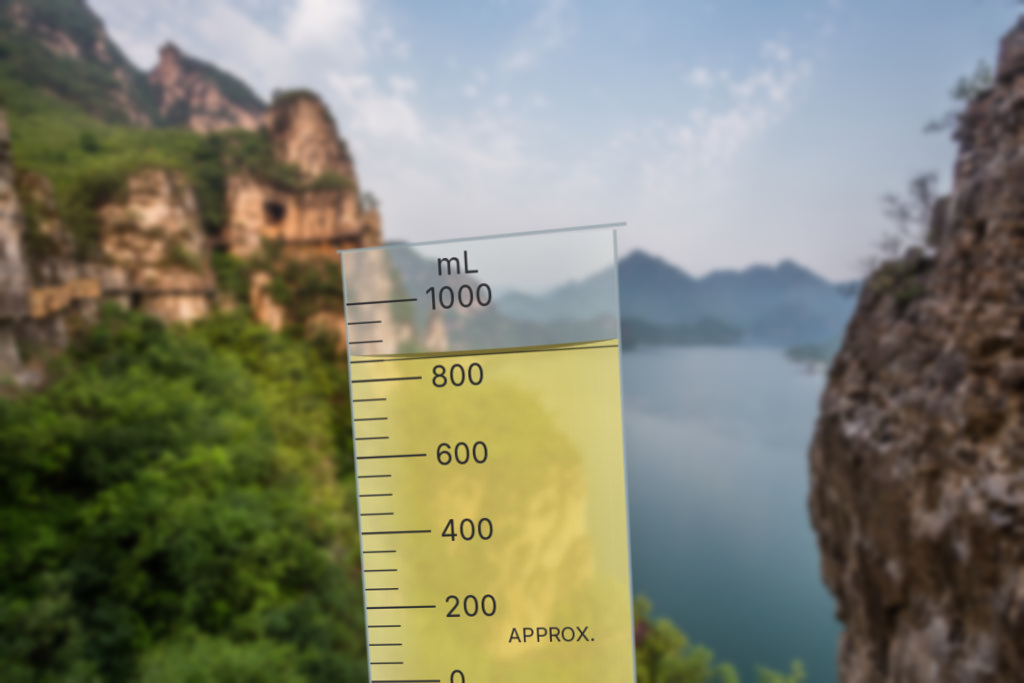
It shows 850 mL
